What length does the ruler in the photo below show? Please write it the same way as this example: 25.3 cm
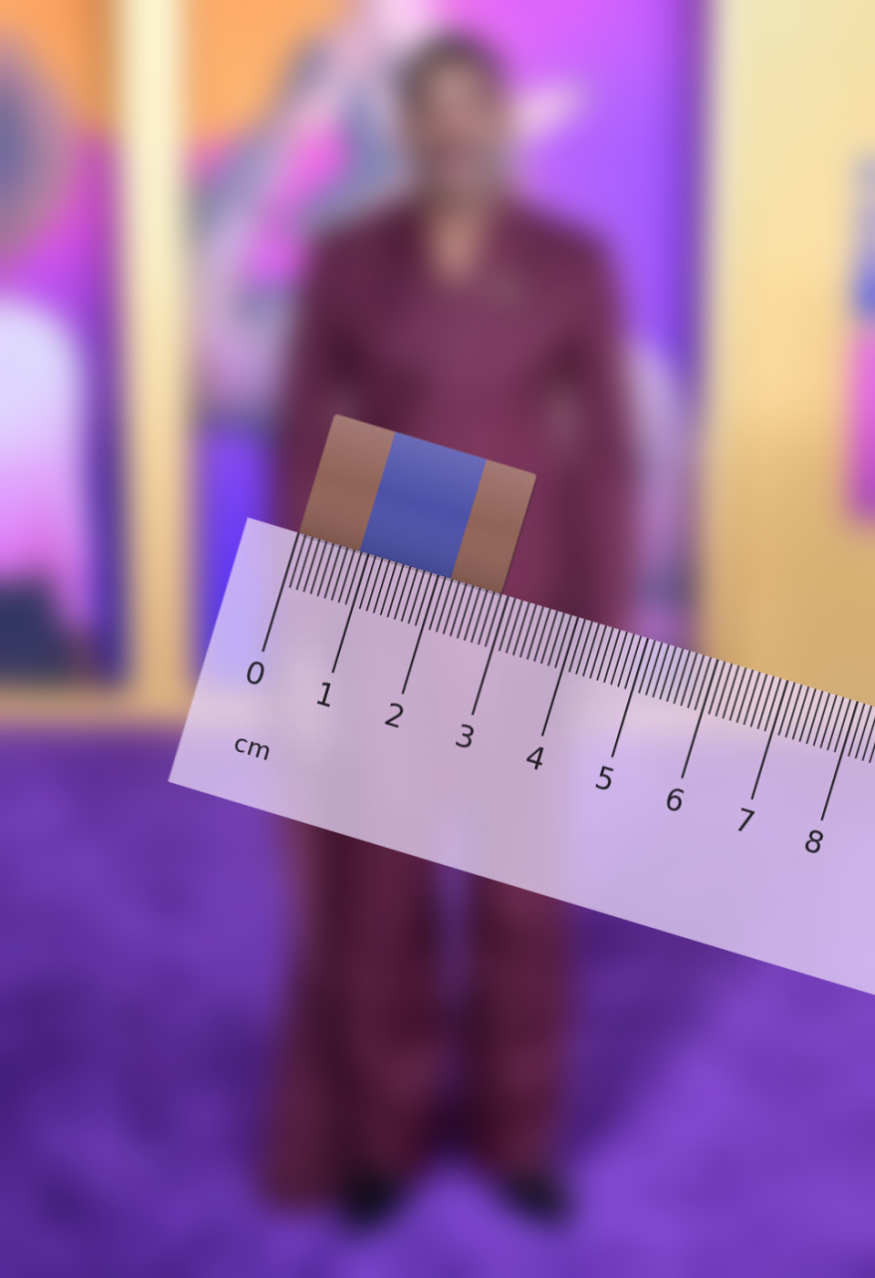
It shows 2.9 cm
